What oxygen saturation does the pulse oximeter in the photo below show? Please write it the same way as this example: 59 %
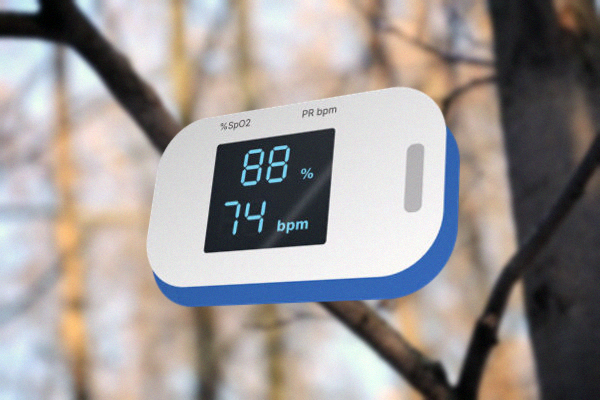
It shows 88 %
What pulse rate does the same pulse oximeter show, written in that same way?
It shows 74 bpm
